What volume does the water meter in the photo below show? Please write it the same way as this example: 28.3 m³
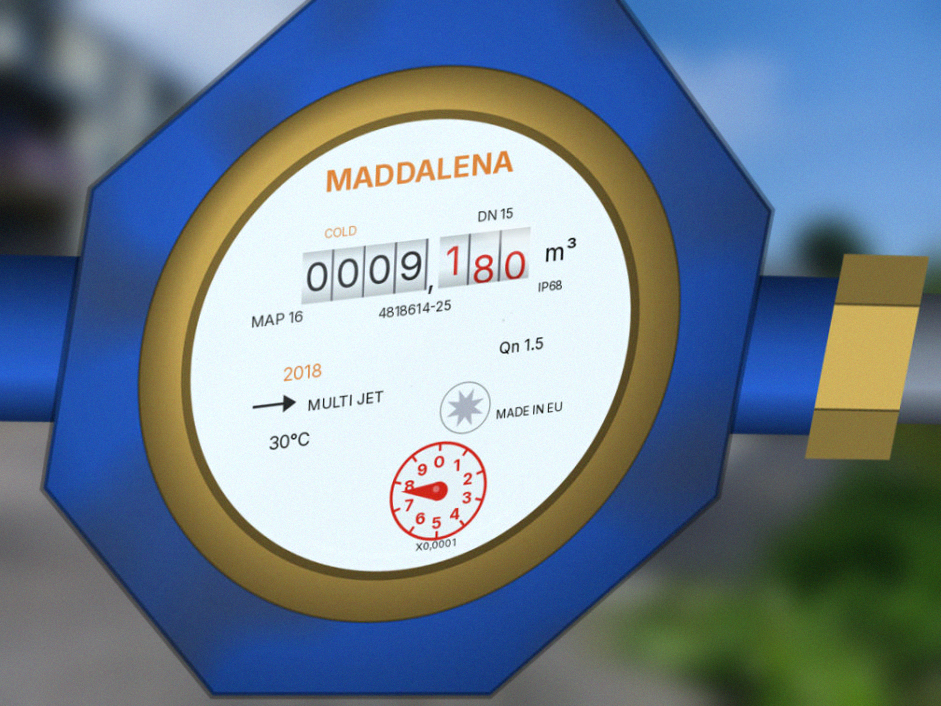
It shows 9.1797 m³
